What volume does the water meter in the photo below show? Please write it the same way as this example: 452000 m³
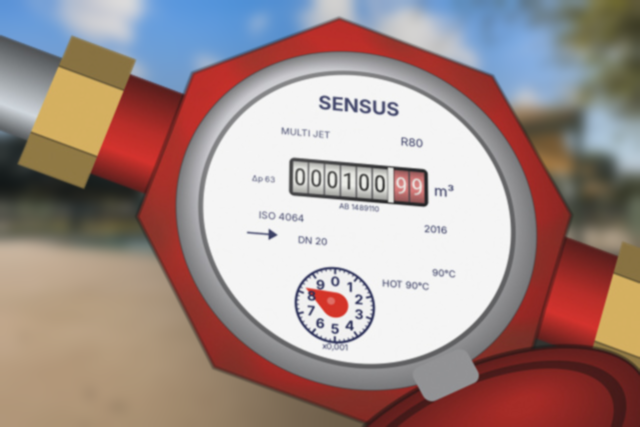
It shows 100.998 m³
